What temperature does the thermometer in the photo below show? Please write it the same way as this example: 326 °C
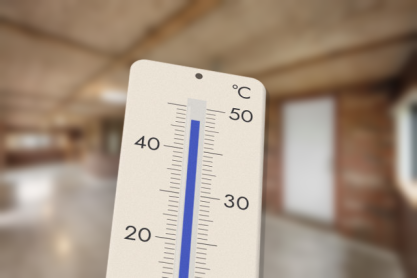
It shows 47 °C
